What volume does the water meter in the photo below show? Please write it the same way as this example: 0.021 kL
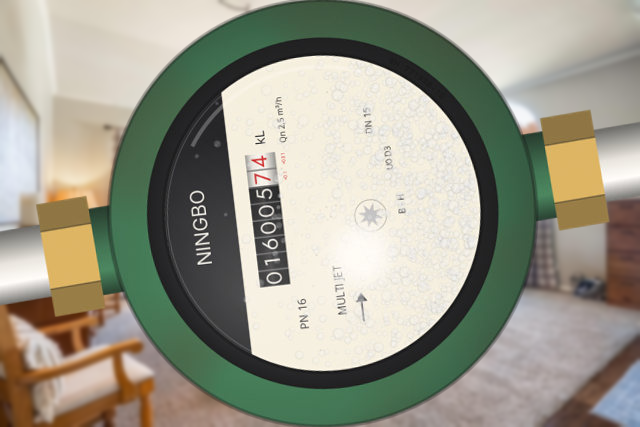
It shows 16005.74 kL
